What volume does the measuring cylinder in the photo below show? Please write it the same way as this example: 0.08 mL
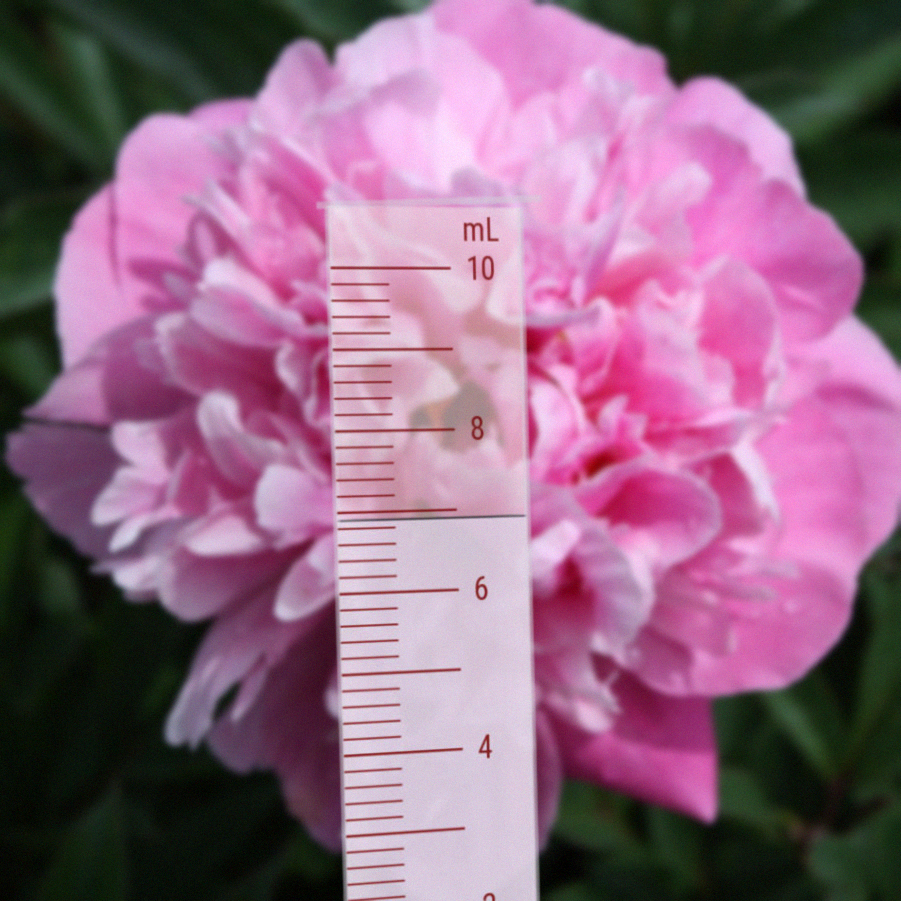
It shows 6.9 mL
